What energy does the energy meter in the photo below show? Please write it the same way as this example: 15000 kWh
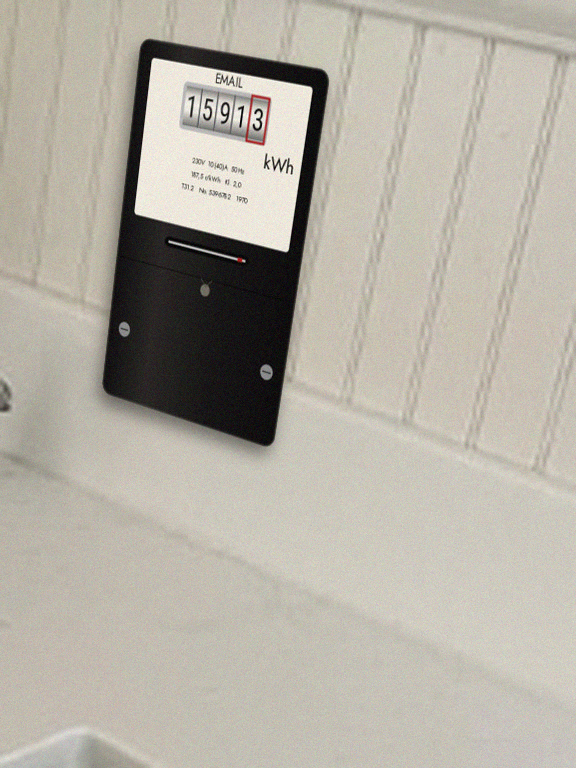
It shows 1591.3 kWh
